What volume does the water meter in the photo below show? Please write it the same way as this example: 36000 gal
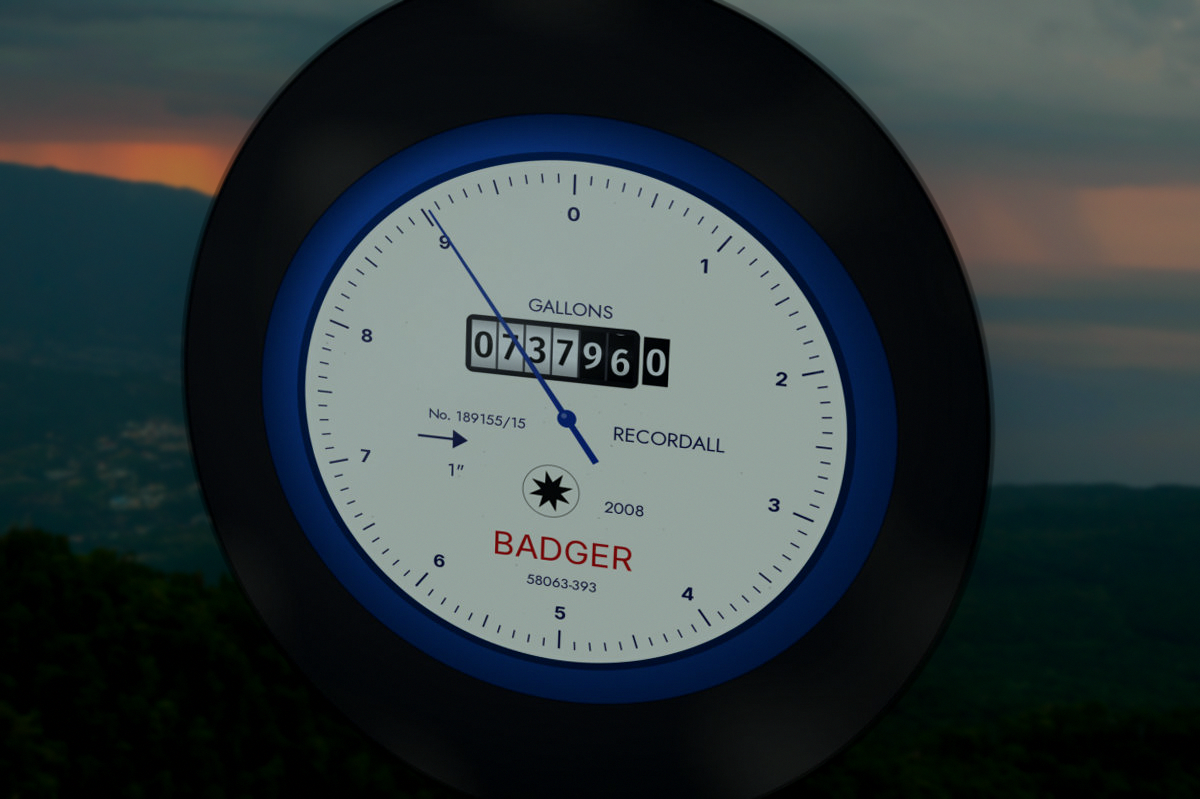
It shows 737959.0 gal
